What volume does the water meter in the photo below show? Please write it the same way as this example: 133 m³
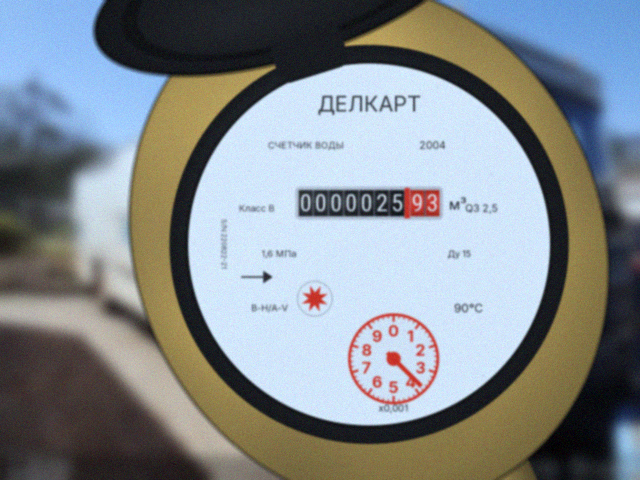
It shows 25.933 m³
